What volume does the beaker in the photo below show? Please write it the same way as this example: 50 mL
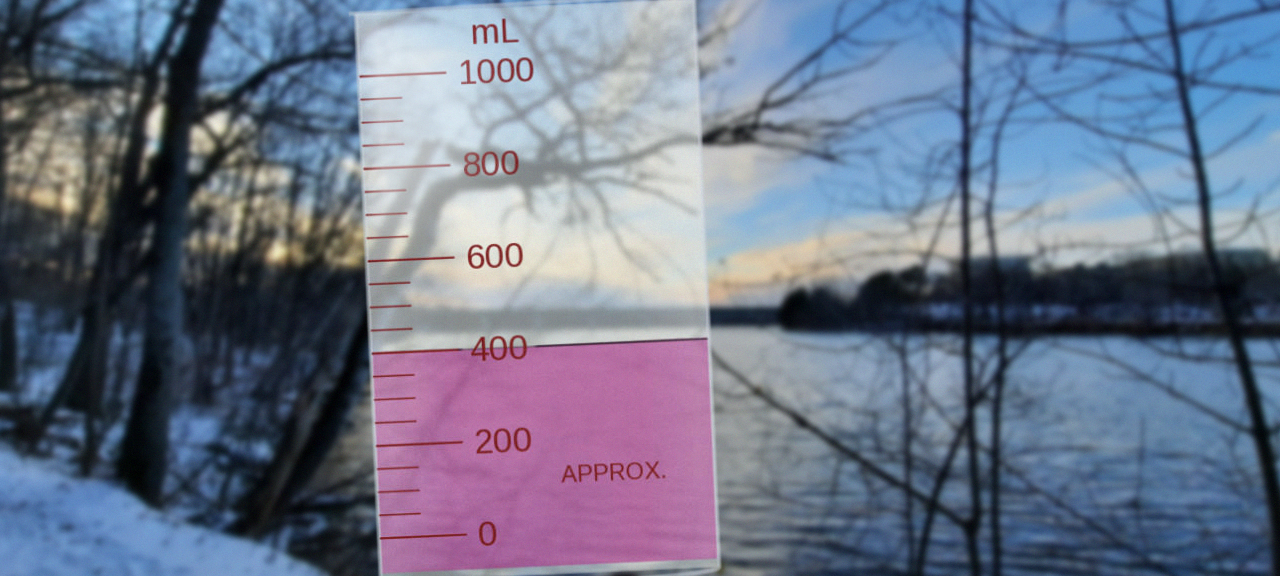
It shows 400 mL
